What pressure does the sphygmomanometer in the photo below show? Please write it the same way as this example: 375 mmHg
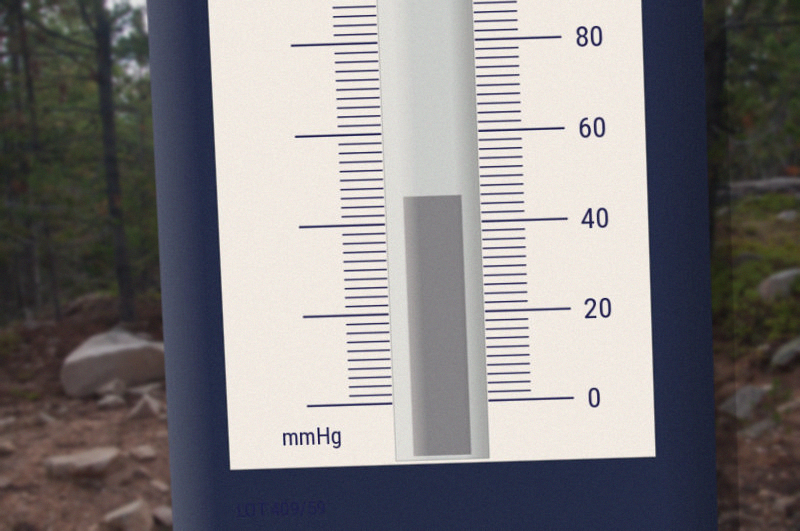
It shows 46 mmHg
